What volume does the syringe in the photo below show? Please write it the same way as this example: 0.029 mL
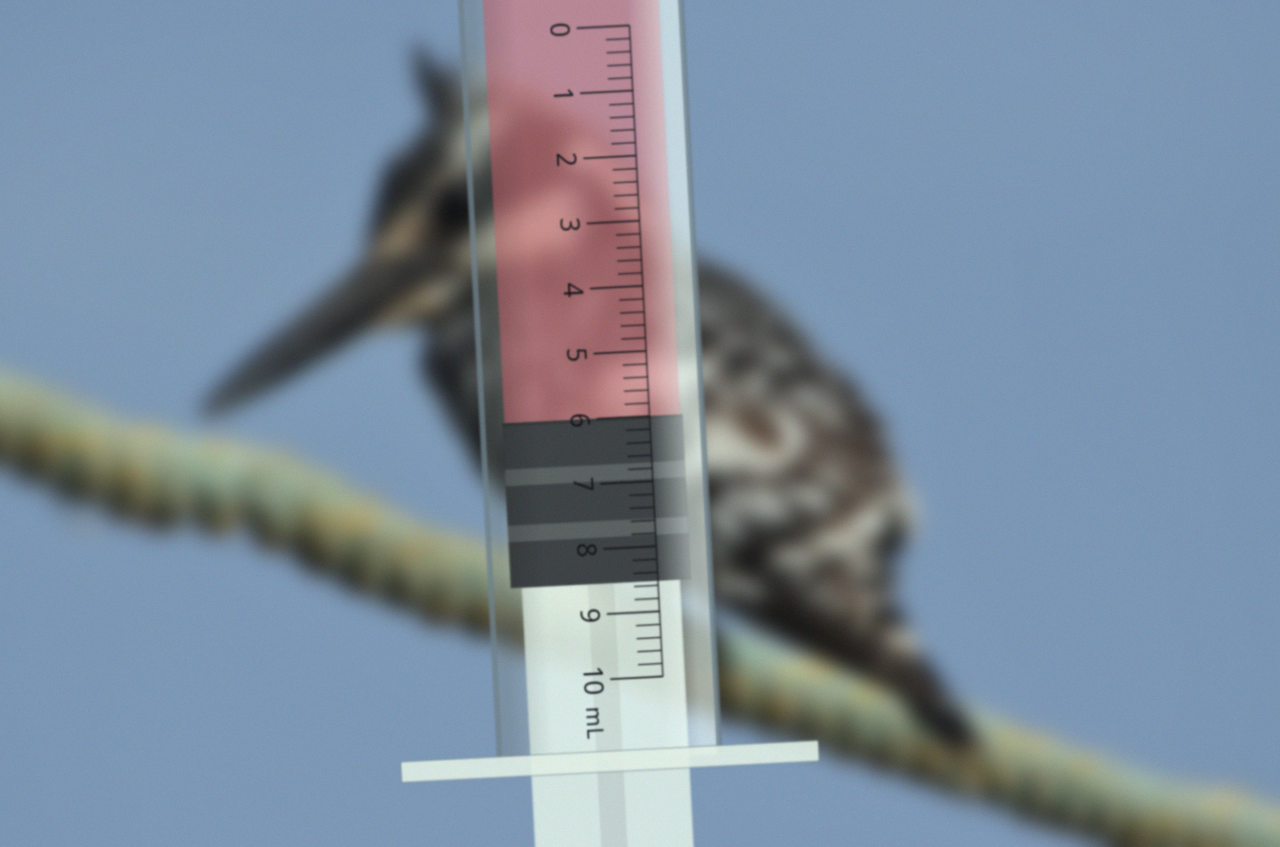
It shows 6 mL
